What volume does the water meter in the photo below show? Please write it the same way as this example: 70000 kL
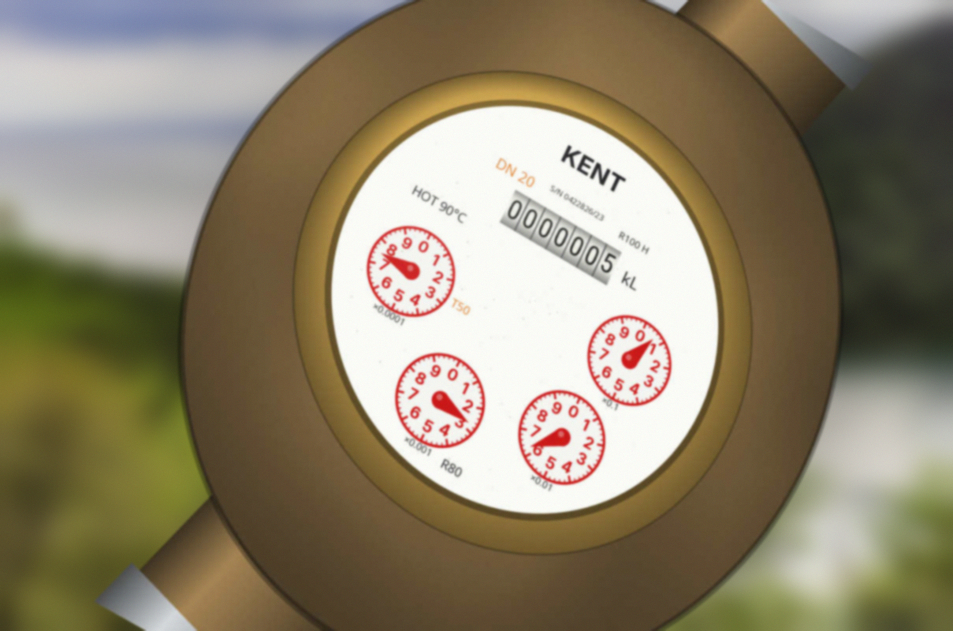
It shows 5.0627 kL
